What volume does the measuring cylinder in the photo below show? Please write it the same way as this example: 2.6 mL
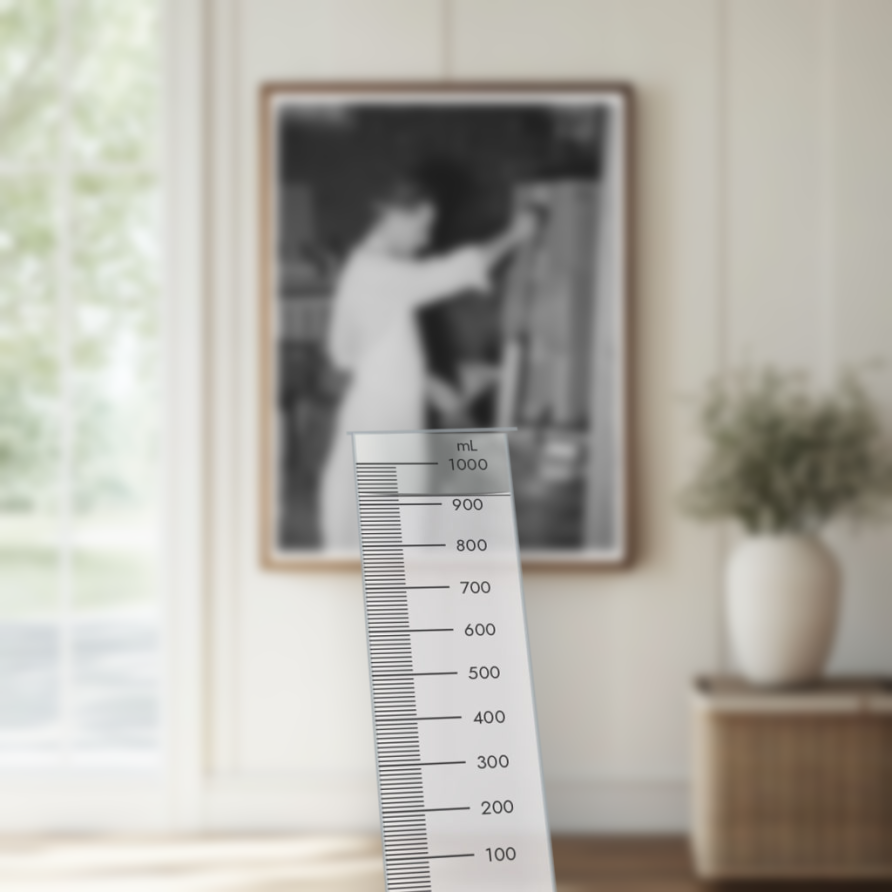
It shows 920 mL
